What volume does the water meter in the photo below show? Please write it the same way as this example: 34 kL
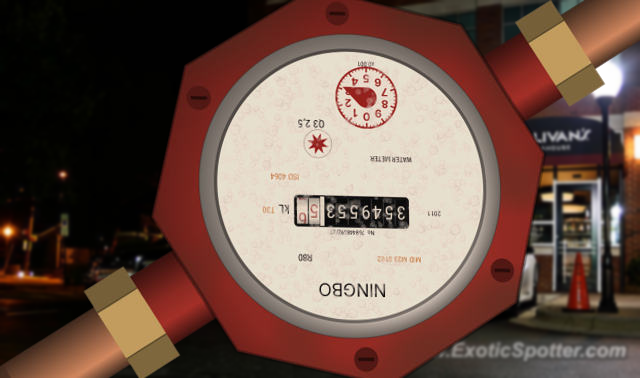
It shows 3549553.563 kL
